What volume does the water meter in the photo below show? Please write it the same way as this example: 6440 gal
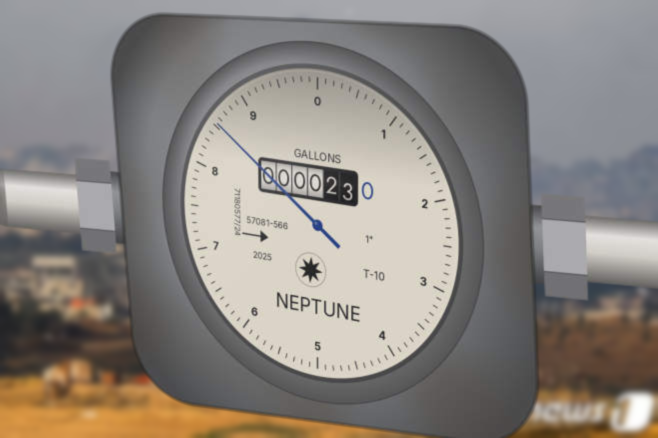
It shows 228.5 gal
